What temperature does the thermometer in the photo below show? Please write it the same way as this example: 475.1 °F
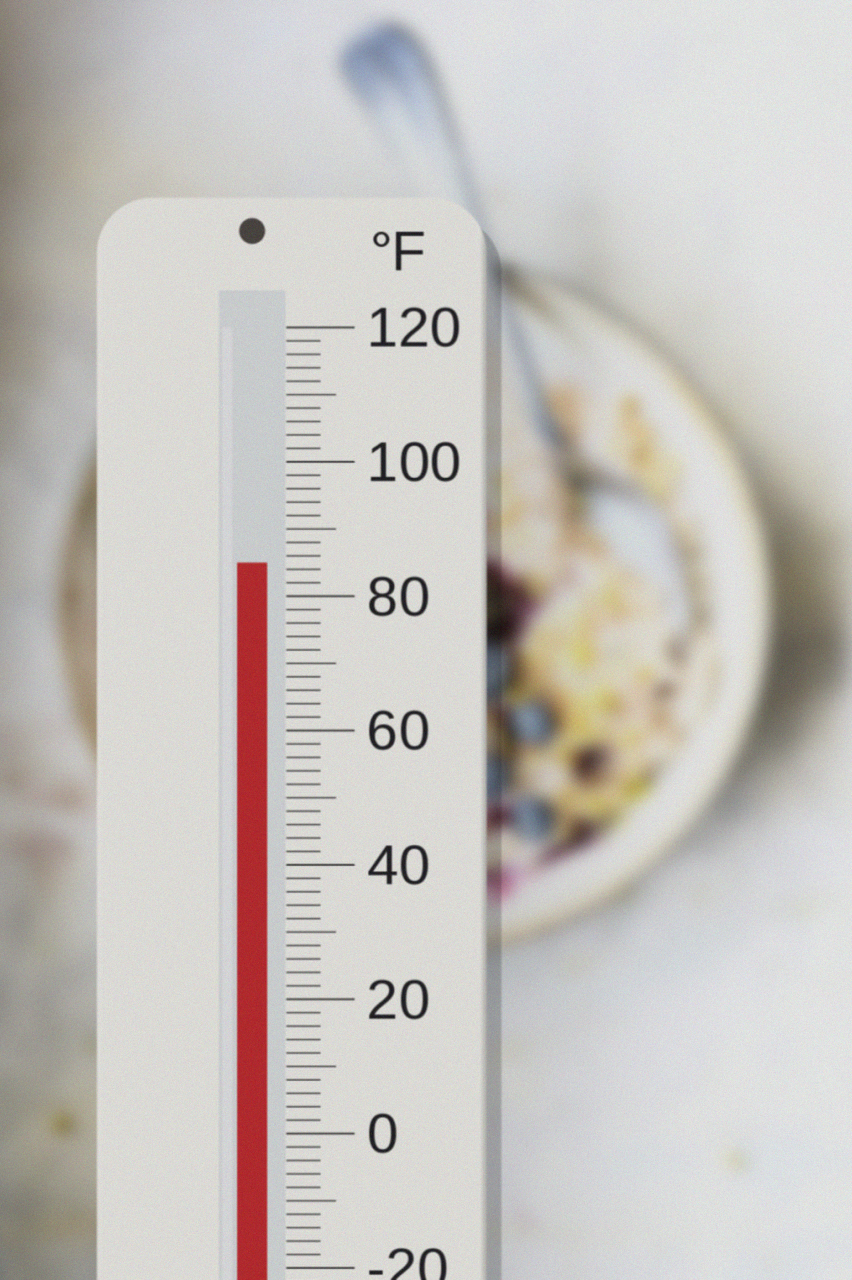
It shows 85 °F
